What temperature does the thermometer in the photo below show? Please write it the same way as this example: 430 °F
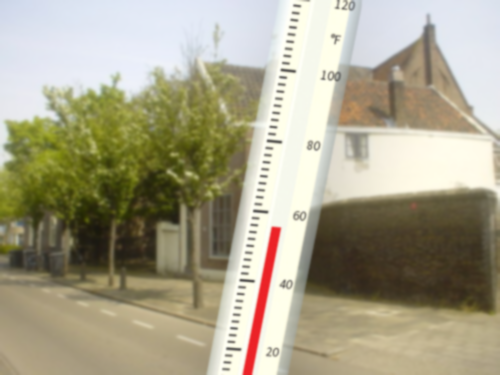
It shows 56 °F
